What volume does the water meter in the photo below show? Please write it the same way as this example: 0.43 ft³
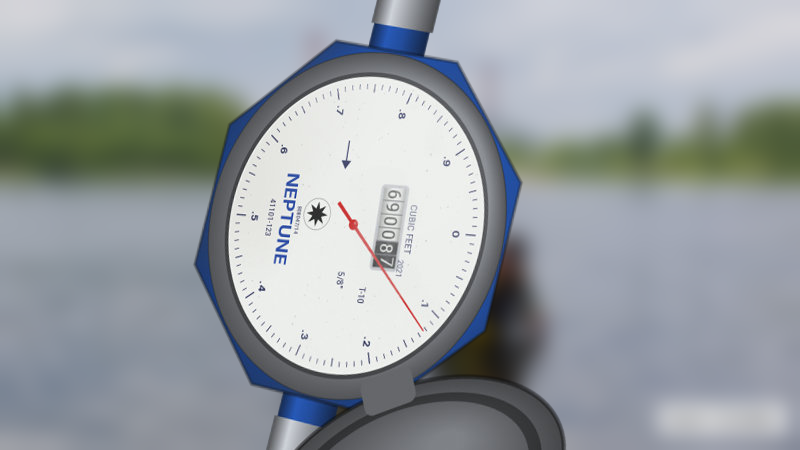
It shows 690087.12 ft³
